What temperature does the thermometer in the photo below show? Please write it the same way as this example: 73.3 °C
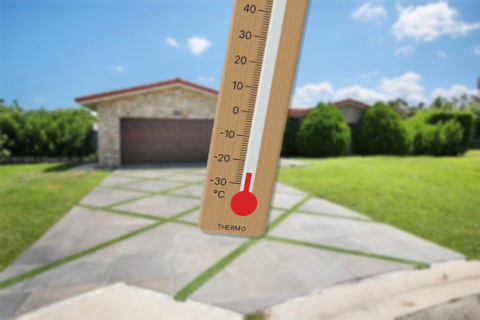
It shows -25 °C
